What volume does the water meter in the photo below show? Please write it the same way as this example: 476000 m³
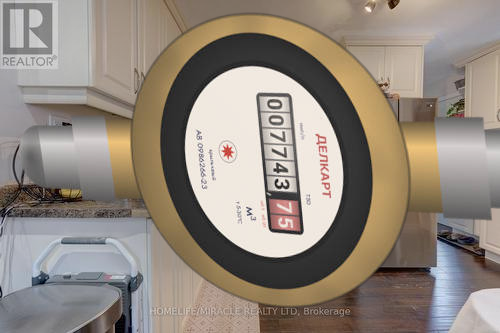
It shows 7743.75 m³
